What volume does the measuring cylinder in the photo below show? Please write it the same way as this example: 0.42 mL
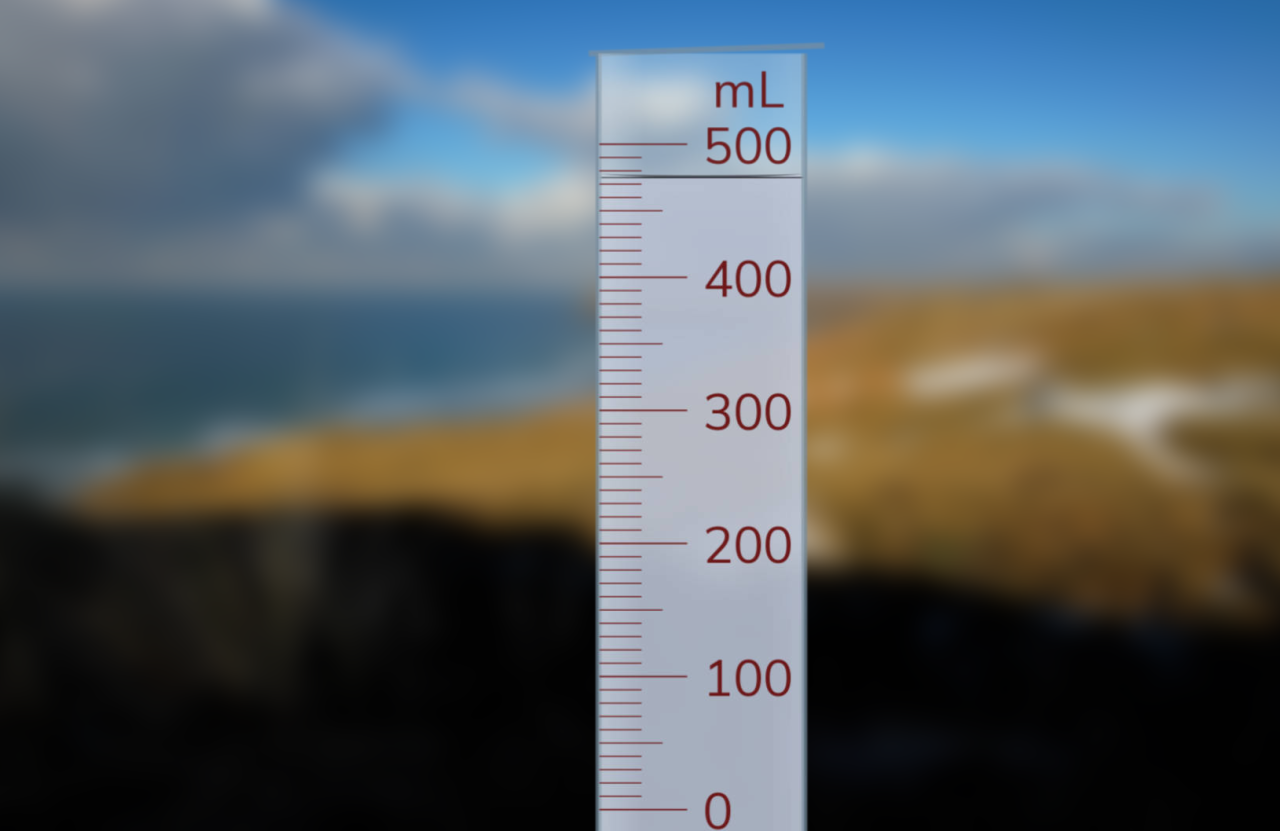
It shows 475 mL
